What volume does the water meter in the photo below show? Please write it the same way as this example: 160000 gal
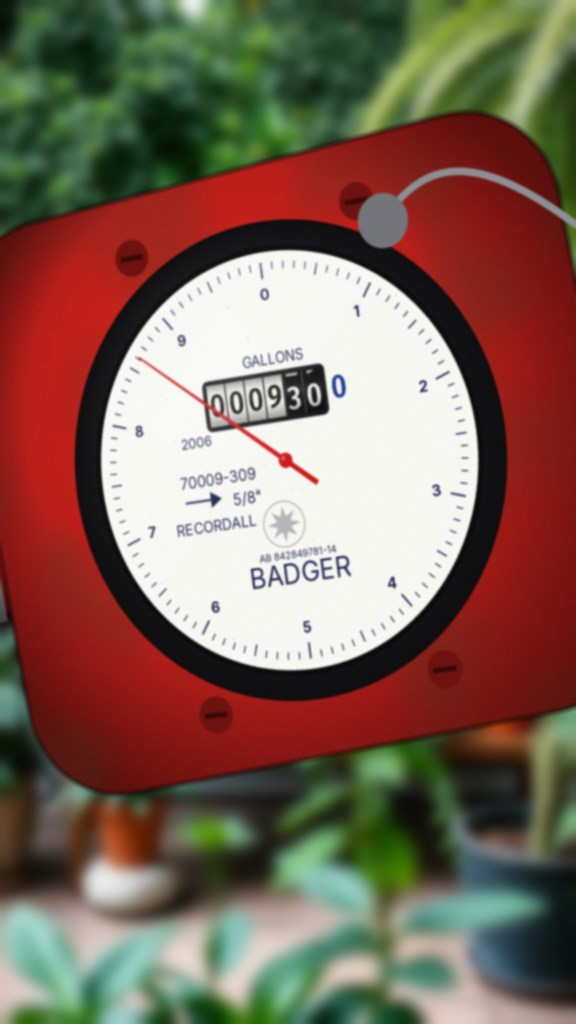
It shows 9298.6 gal
